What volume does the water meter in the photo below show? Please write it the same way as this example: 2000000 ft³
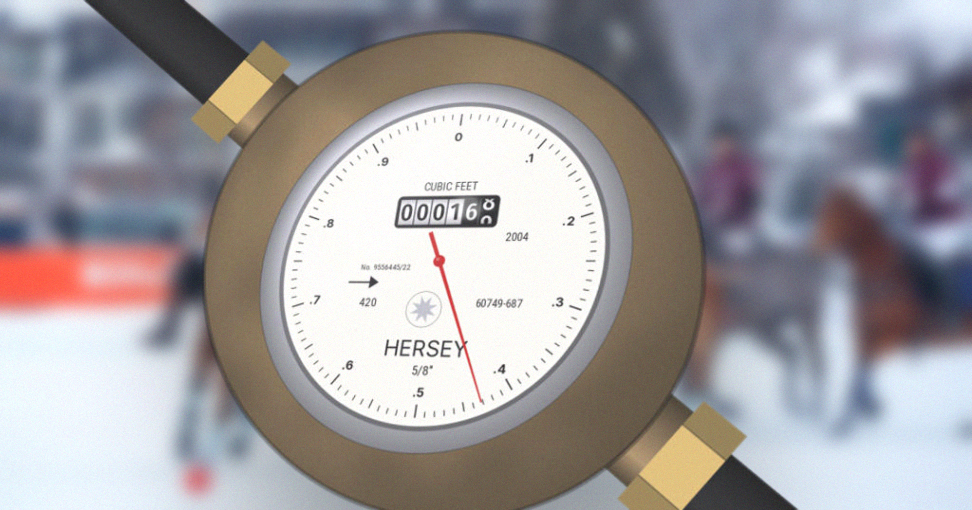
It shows 168.43 ft³
